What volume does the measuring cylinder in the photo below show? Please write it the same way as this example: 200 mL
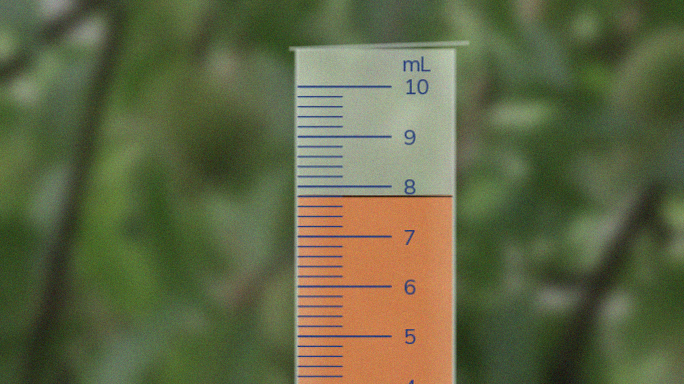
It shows 7.8 mL
